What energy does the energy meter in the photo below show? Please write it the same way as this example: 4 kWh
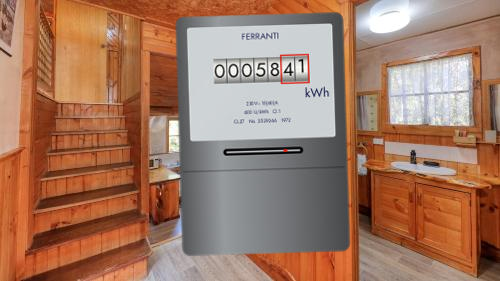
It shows 58.41 kWh
